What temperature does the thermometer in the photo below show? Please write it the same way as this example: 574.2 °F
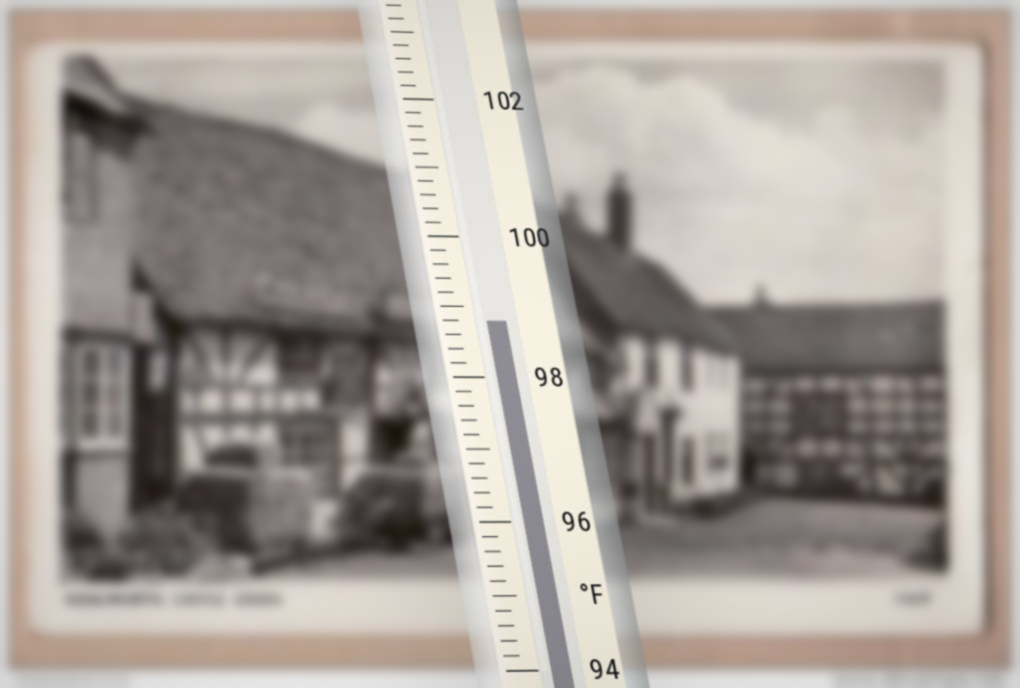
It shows 98.8 °F
